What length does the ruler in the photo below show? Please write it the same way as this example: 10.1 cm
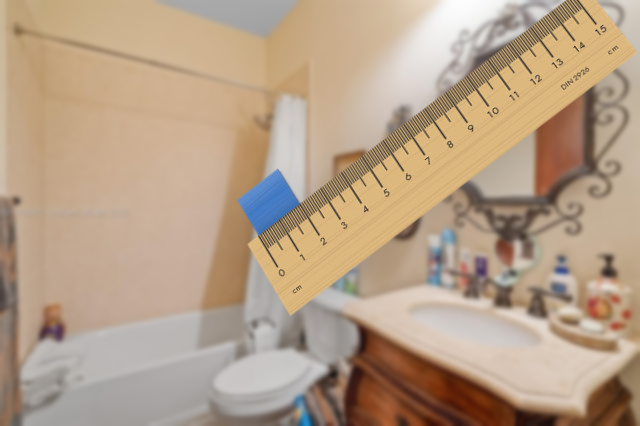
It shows 2 cm
